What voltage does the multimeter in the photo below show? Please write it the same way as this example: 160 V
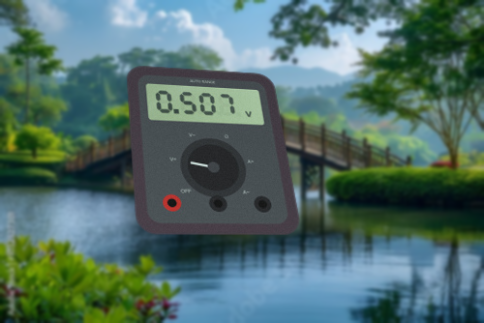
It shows 0.507 V
